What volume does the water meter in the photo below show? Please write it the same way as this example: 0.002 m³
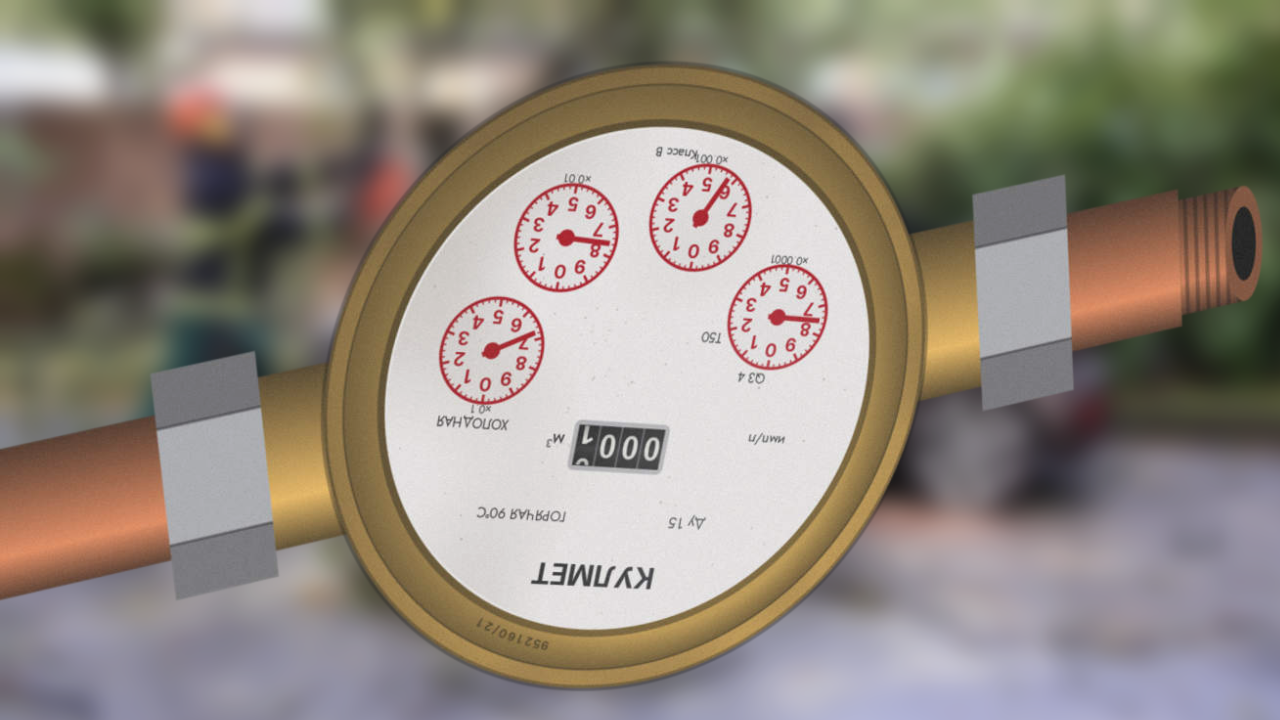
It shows 0.6757 m³
